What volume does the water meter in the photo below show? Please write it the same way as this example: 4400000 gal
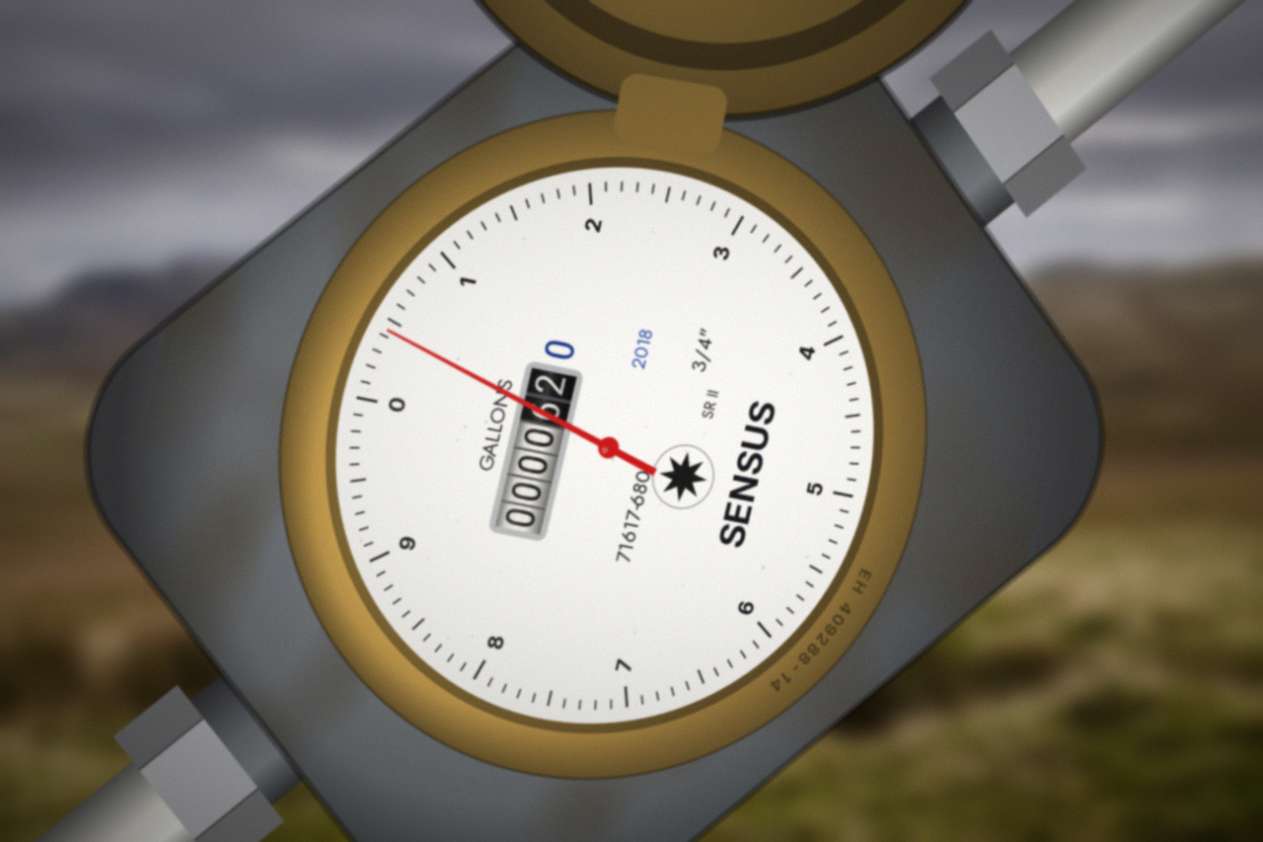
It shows 620.4 gal
